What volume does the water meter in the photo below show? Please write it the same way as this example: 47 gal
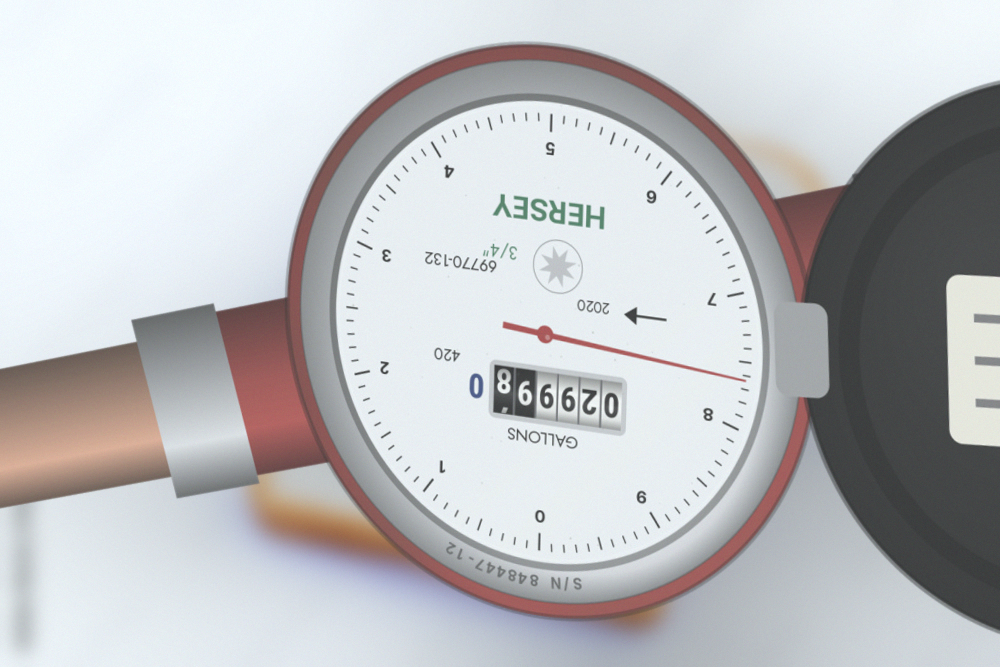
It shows 299977.6 gal
